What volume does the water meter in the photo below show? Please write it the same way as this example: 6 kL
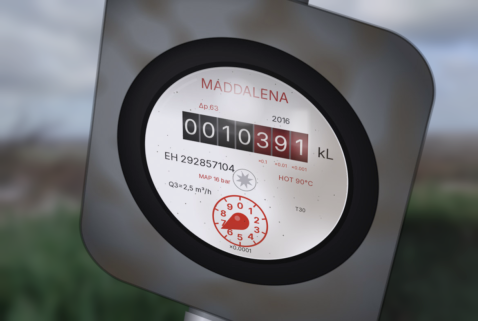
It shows 10.3916 kL
